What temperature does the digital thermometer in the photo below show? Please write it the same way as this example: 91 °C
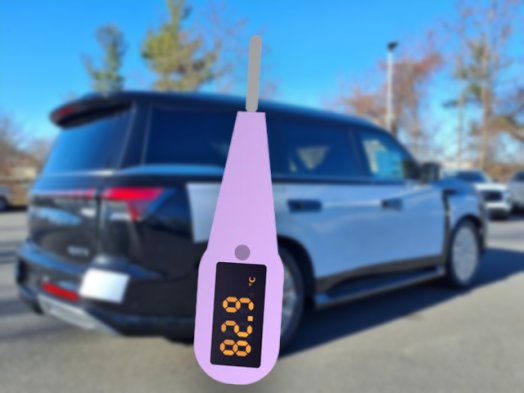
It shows 82.9 °C
